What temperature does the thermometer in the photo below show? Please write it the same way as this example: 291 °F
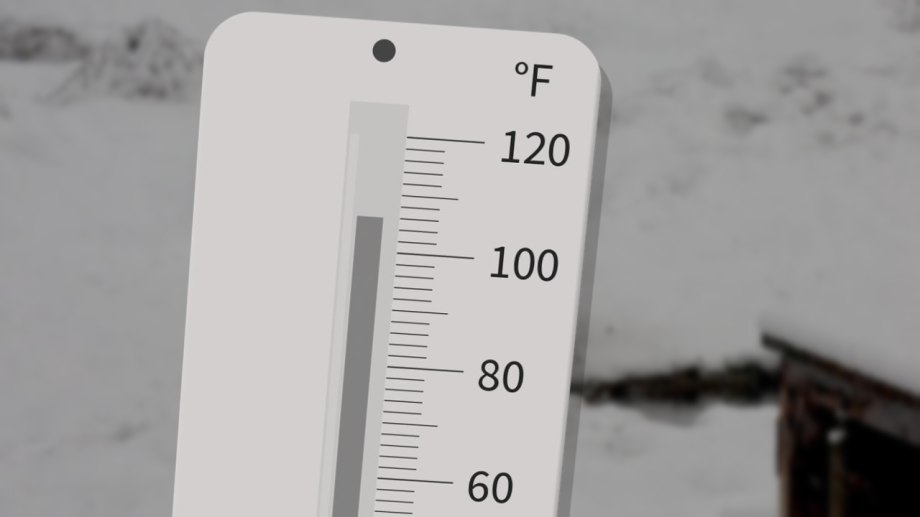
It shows 106 °F
